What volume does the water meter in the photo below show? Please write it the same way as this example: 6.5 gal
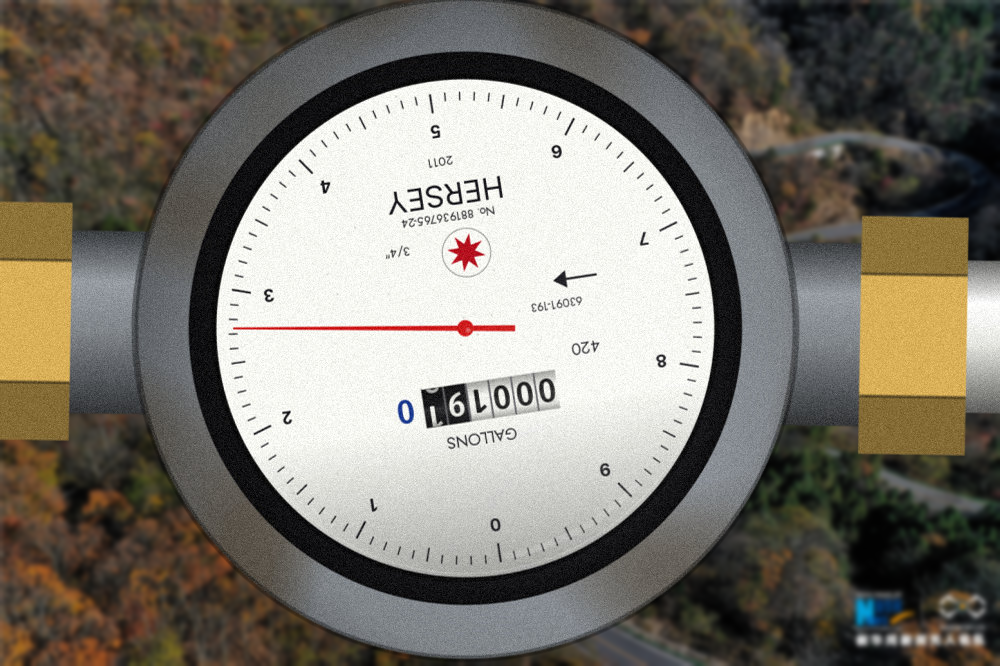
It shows 1912.7 gal
